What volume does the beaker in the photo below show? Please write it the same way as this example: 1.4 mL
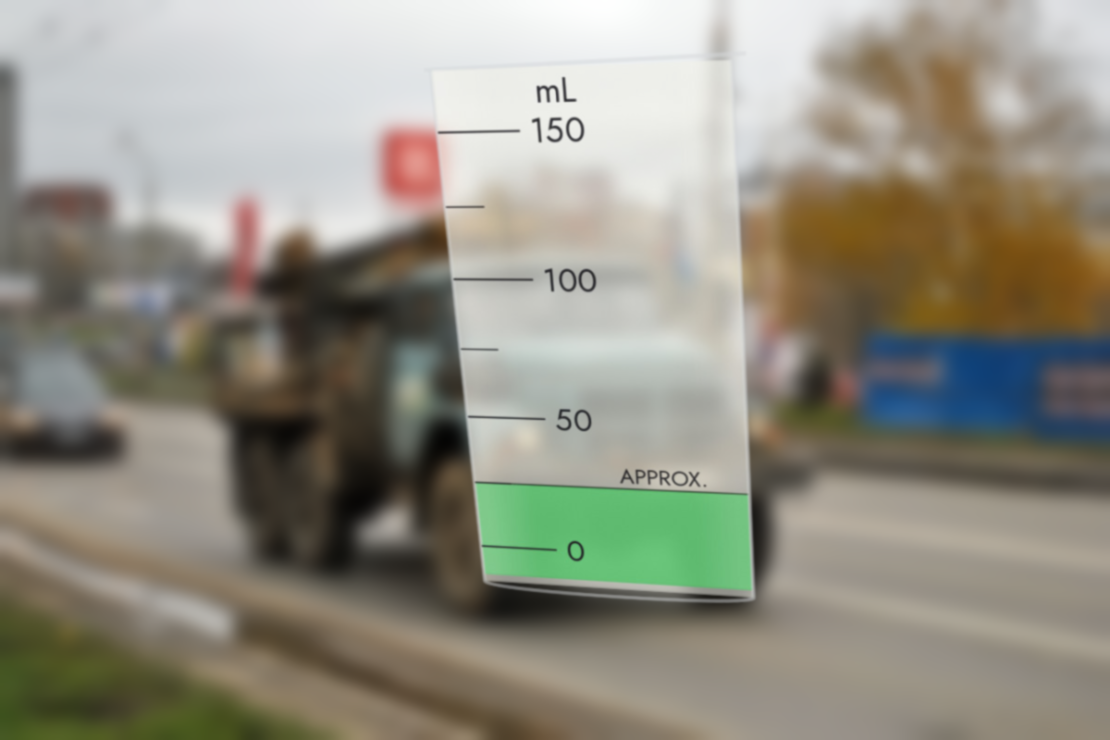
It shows 25 mL
